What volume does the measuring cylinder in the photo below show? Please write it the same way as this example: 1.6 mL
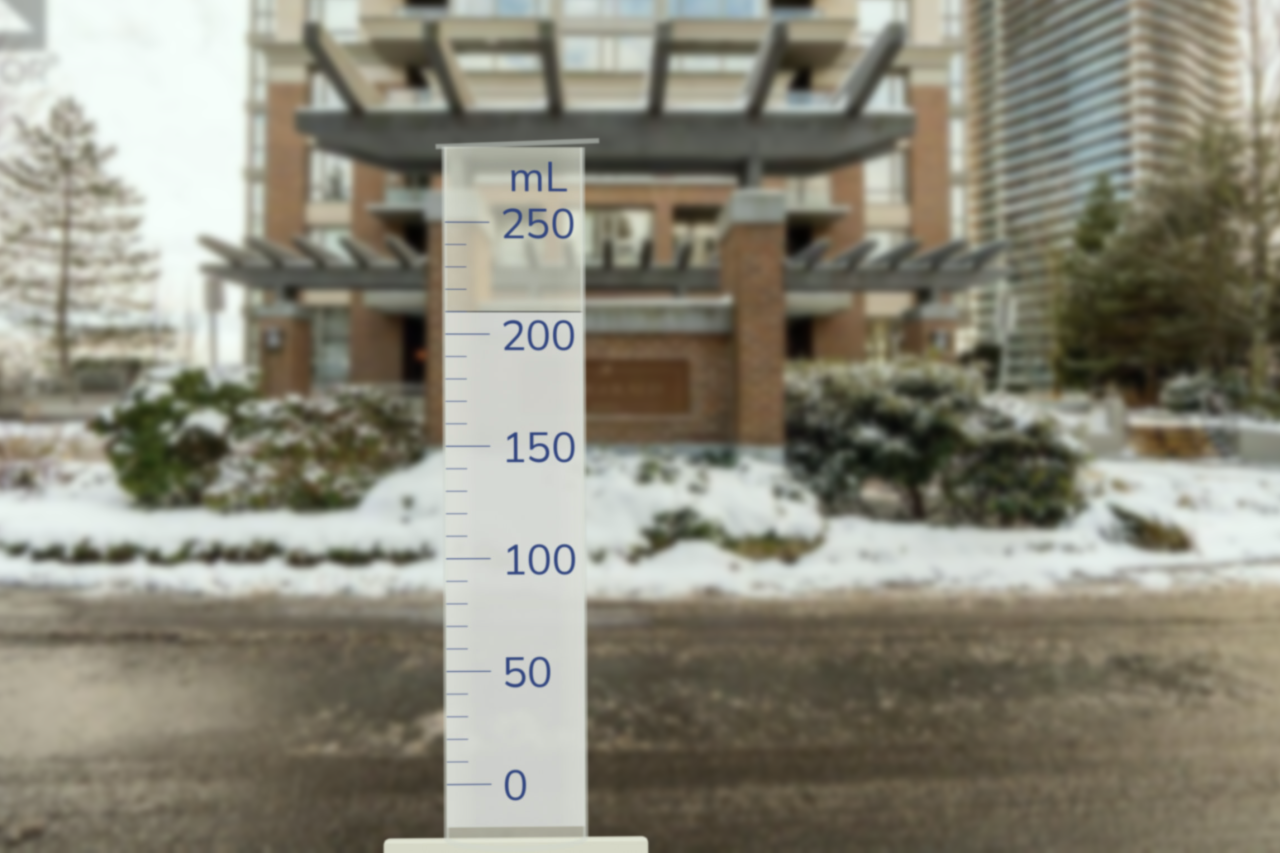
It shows 210 mL
